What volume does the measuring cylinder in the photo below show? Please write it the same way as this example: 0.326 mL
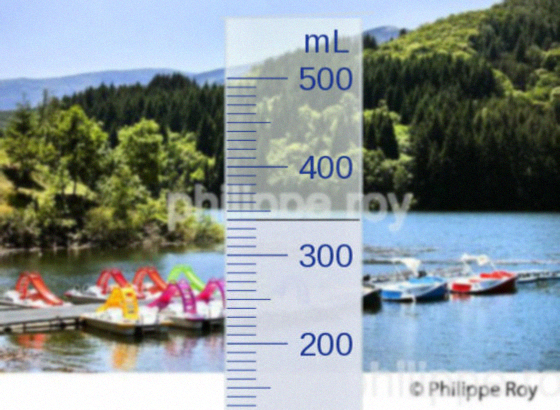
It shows 340 mL
